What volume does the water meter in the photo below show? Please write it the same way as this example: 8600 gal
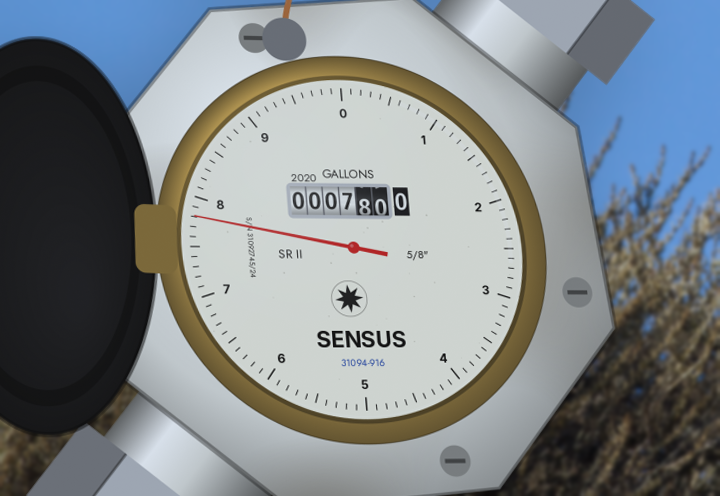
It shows 7797.8 gal
